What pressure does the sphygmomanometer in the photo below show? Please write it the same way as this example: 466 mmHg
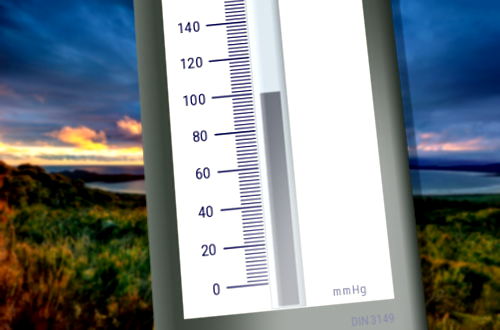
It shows 100 mmHg
